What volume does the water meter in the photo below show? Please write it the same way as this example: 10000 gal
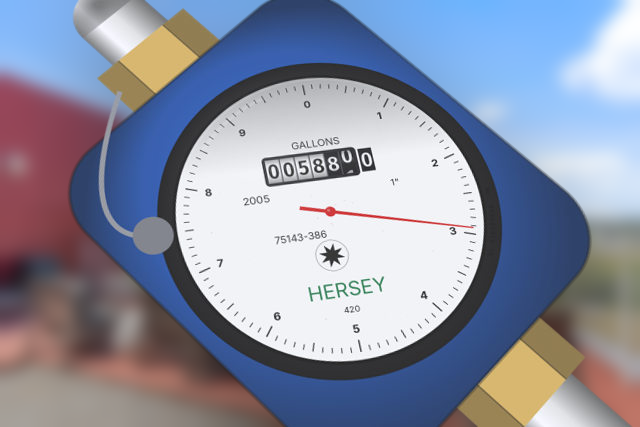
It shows 58802.9 gal
